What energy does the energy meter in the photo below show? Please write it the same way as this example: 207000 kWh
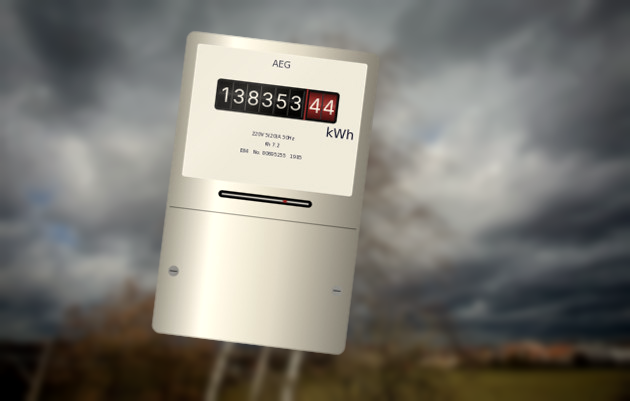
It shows 138353.44 kWh
